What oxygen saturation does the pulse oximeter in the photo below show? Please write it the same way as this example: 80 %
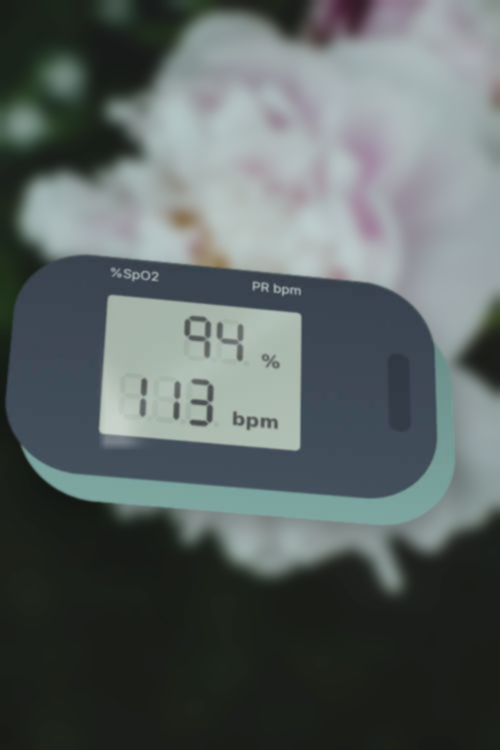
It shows 94 %
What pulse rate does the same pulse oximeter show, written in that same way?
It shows 113 bpm
